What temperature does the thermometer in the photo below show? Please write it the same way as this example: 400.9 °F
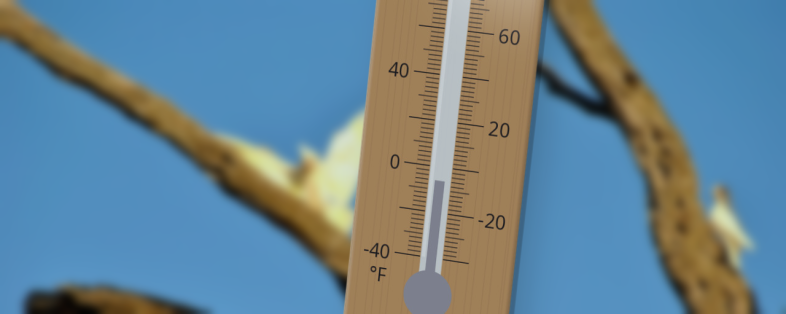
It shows -6 °F
